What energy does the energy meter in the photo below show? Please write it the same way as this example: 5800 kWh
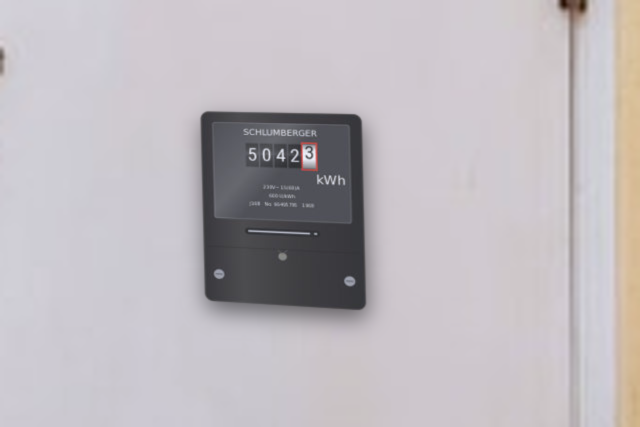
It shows 5042.3 kWh
